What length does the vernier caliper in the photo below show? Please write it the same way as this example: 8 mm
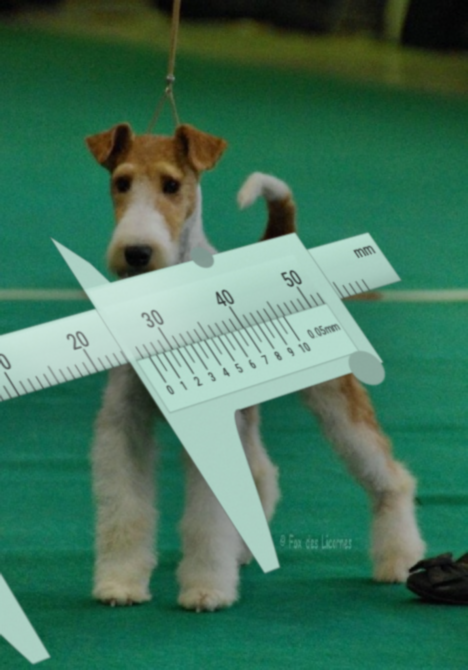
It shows 26.8 mm
